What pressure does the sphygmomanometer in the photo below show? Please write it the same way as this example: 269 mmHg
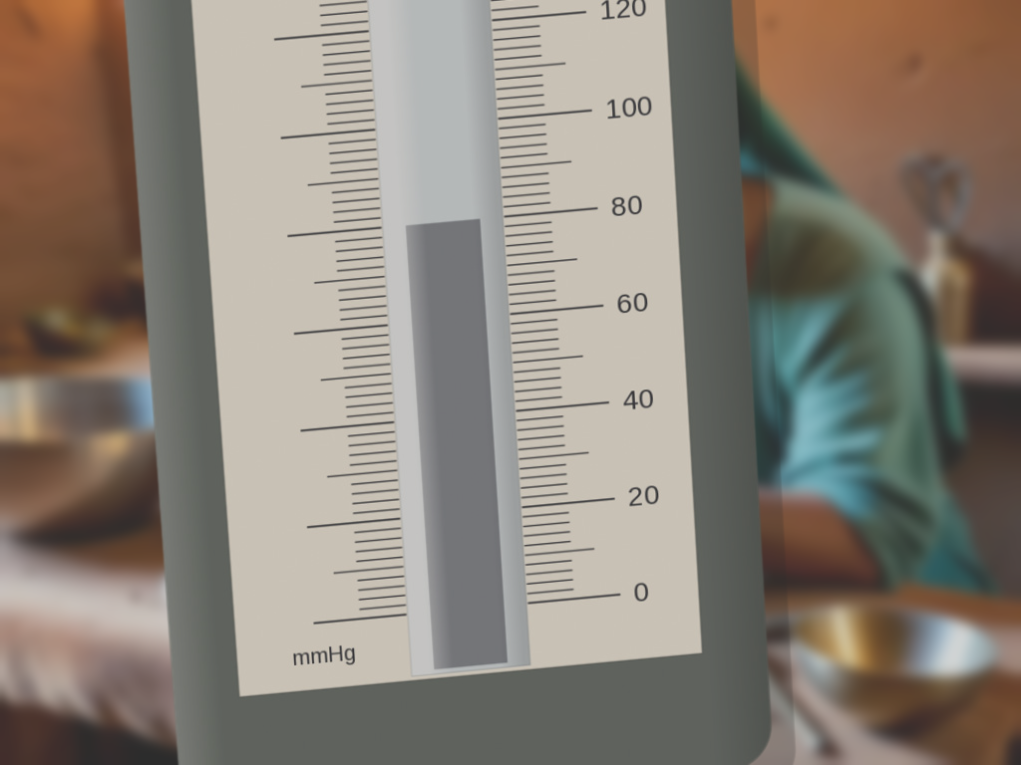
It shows 80 mmHg
